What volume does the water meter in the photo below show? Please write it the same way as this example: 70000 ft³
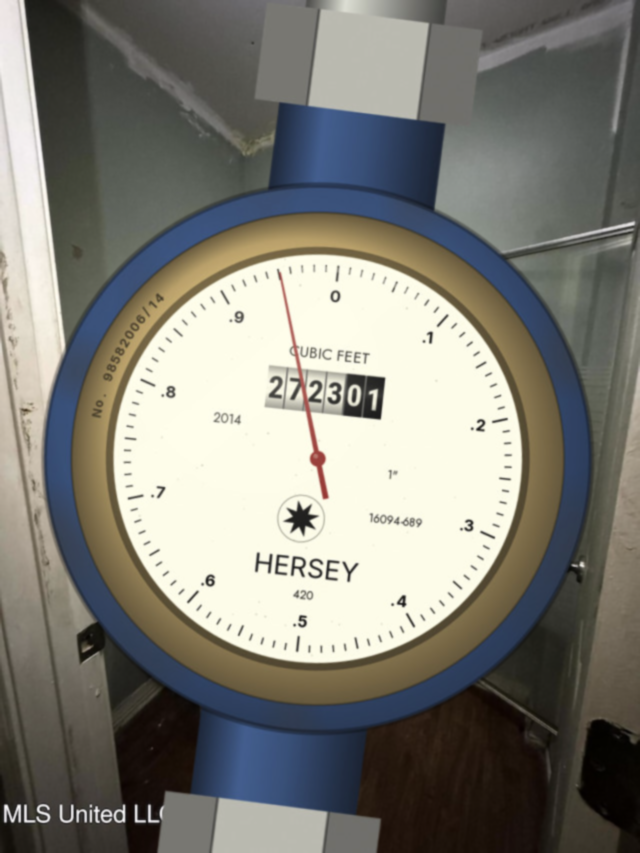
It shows 272300.95 ft³
